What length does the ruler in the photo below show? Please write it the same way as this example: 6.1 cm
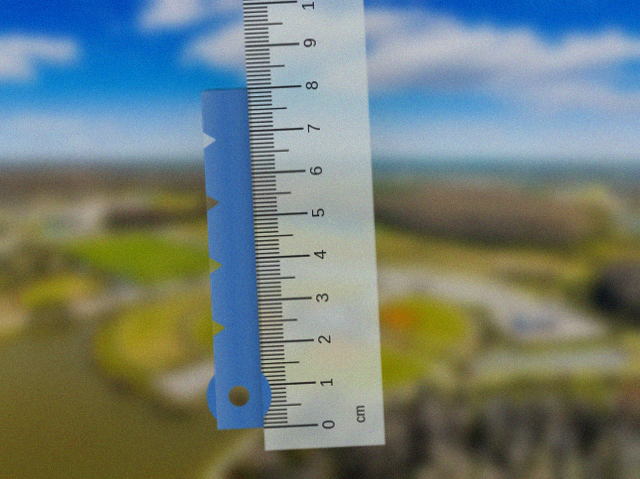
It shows 8 cm
